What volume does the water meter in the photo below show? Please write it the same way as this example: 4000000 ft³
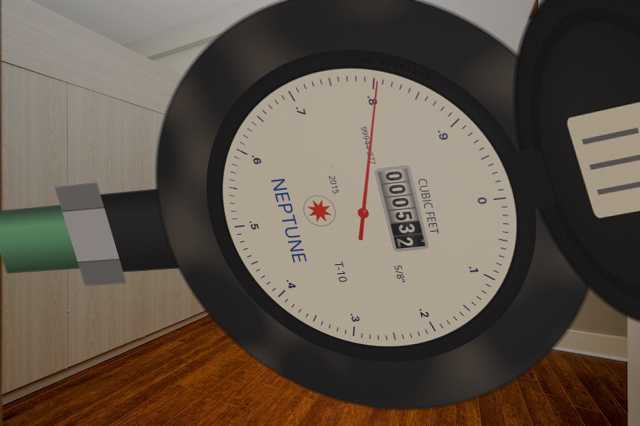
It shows 531.80 ft³
